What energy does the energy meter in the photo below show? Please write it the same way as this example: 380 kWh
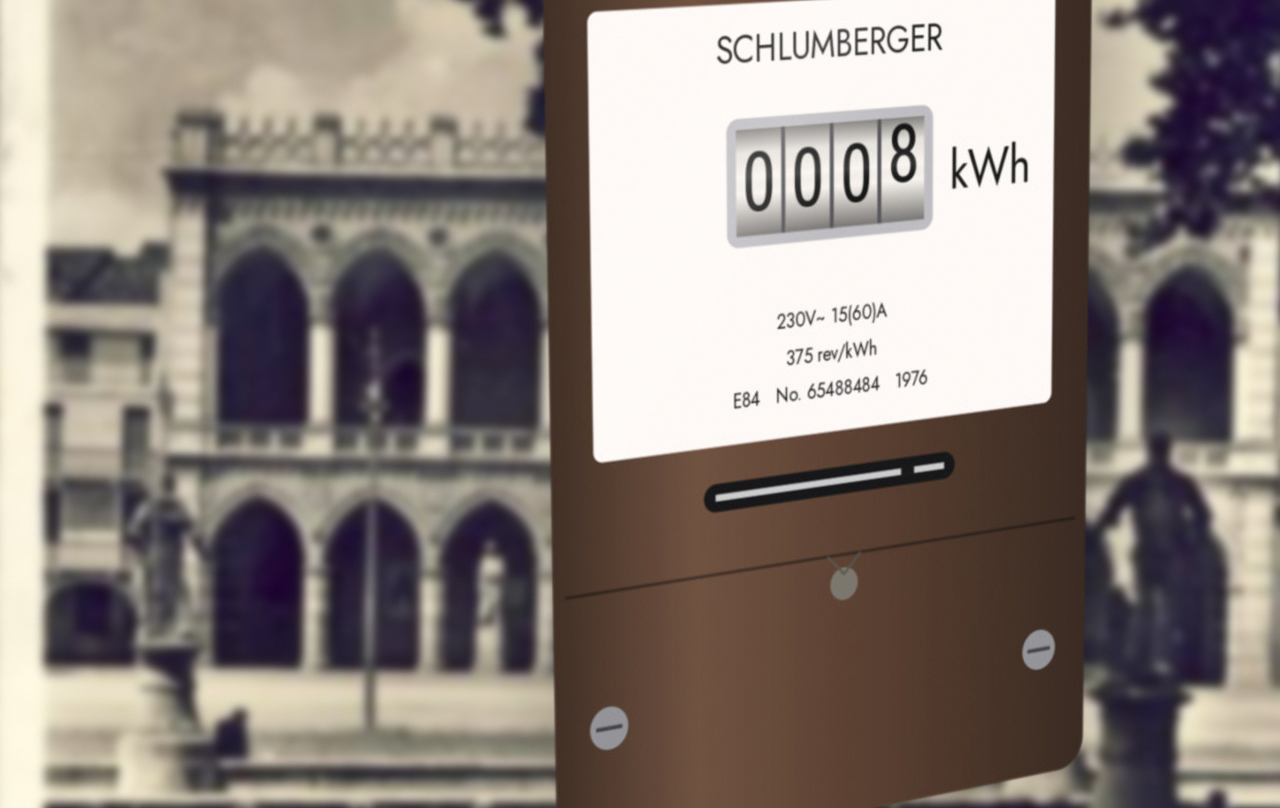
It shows 8 kWh
